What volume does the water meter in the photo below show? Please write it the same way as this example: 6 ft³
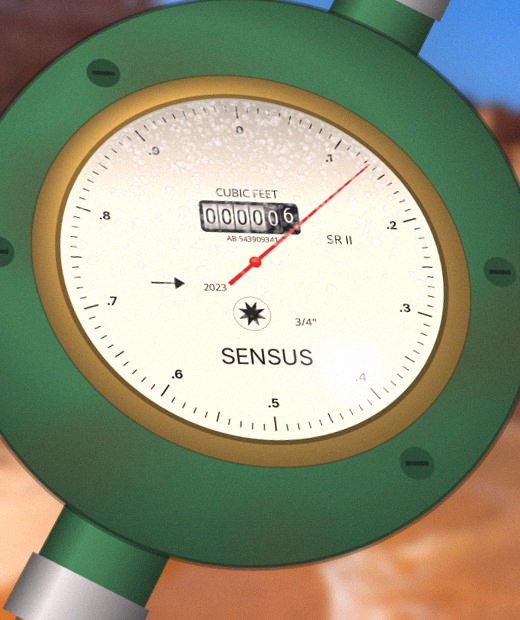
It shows 6.13 ft³
